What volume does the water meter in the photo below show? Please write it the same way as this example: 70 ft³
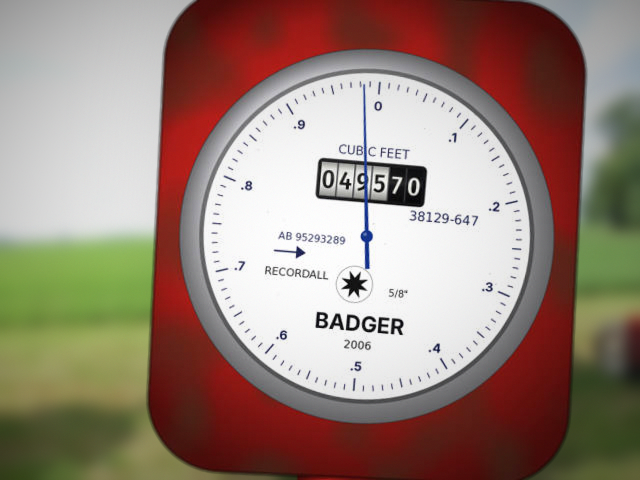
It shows 49569.98 ft³
